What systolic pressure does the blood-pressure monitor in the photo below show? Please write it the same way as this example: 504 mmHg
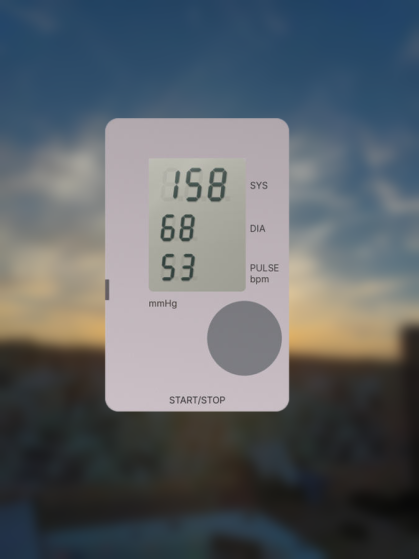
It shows 158 mmHg
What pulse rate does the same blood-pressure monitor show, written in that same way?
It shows 53 bpm
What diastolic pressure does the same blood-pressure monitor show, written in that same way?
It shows 68 mmHg
